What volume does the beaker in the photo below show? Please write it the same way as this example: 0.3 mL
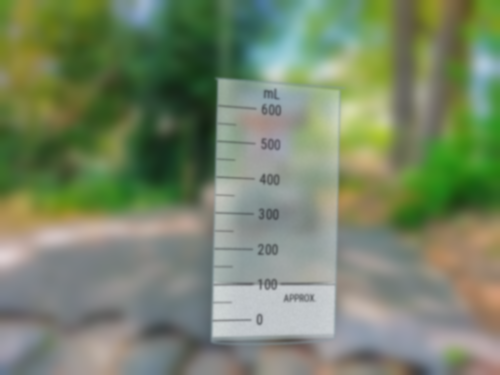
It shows 100 mL
